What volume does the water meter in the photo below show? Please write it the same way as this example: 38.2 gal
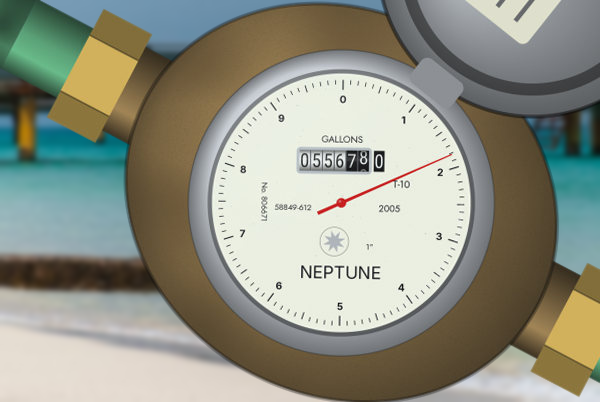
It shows 556781.8 gal
